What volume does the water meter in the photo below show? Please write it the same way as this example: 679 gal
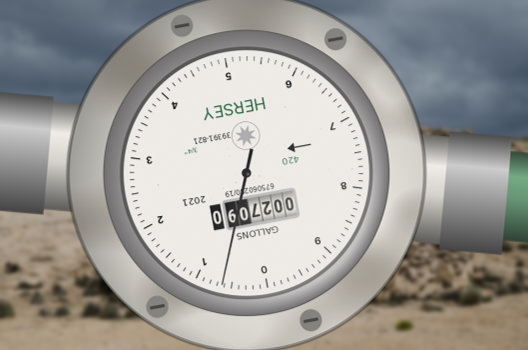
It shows 27090.6 gal
